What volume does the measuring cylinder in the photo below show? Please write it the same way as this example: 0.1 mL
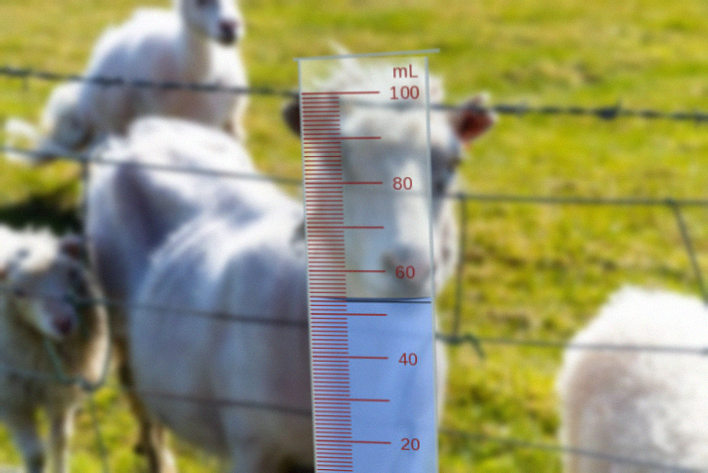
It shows 53 mL
